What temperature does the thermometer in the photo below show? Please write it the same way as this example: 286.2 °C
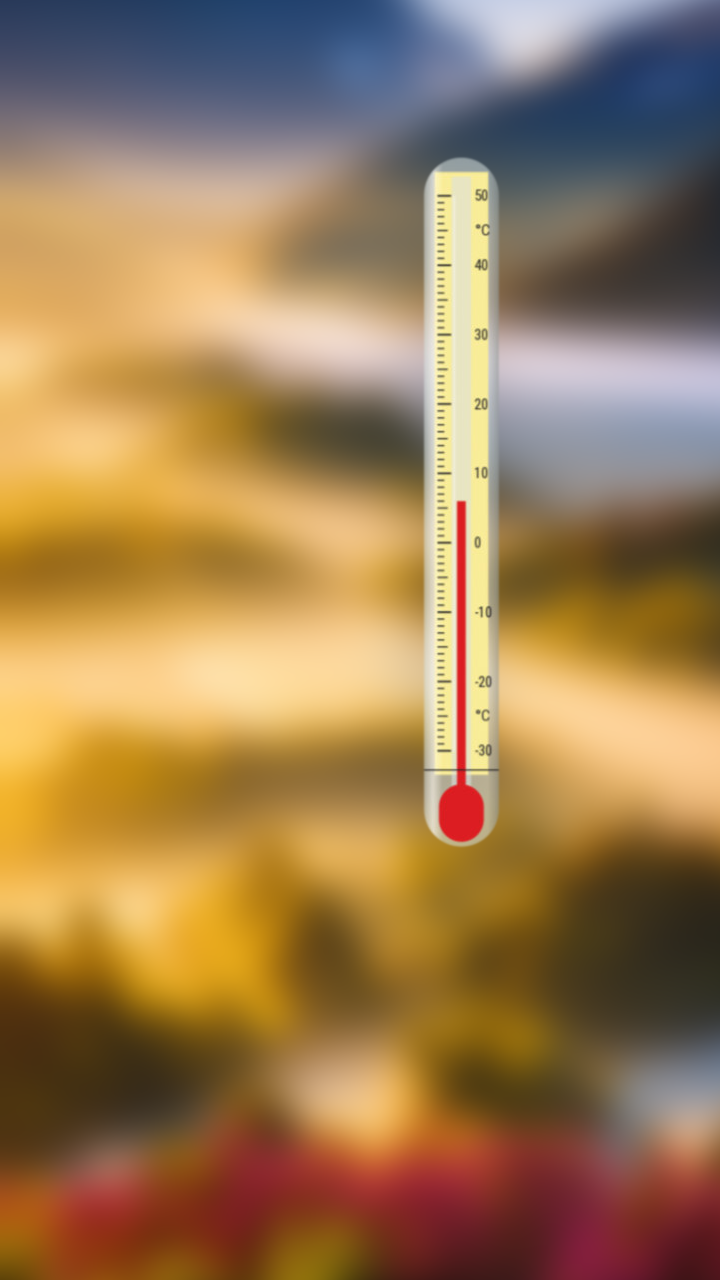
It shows 6 °C
